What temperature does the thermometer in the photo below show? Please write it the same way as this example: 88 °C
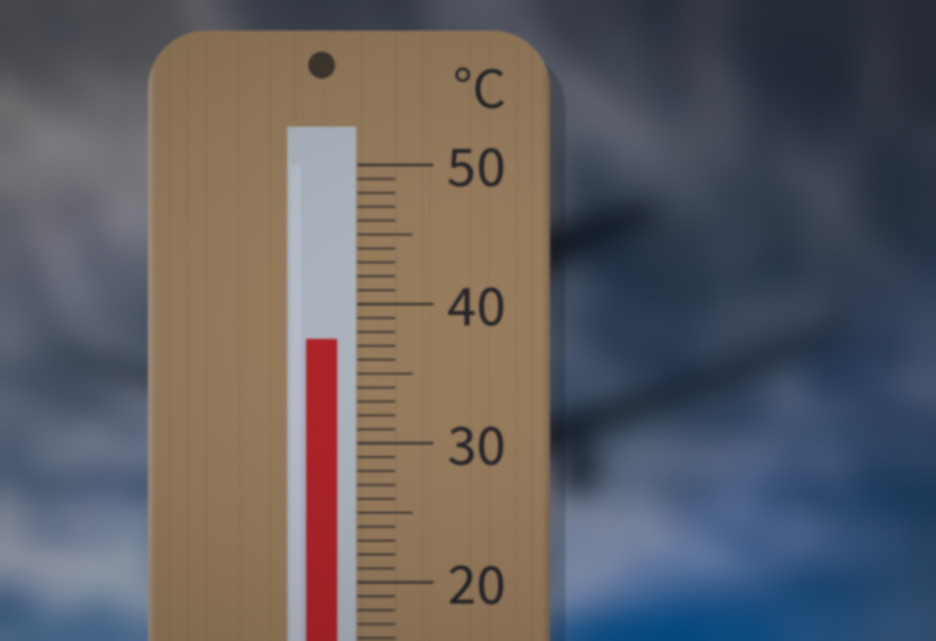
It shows 37.5 °C
